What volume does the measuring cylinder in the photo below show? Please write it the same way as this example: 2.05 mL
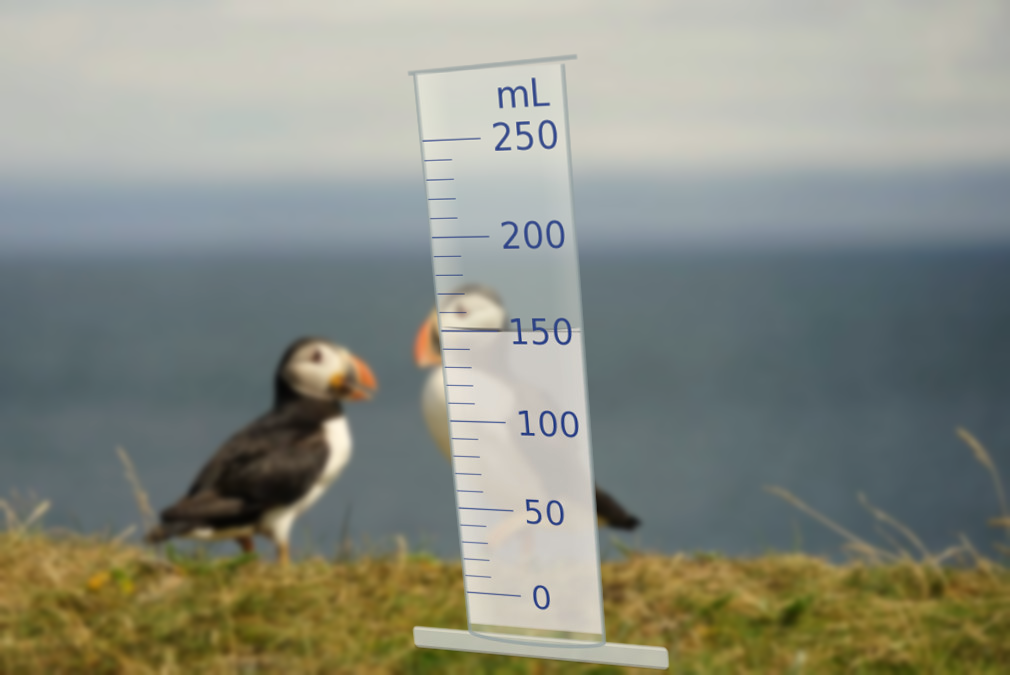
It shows 150 mL
